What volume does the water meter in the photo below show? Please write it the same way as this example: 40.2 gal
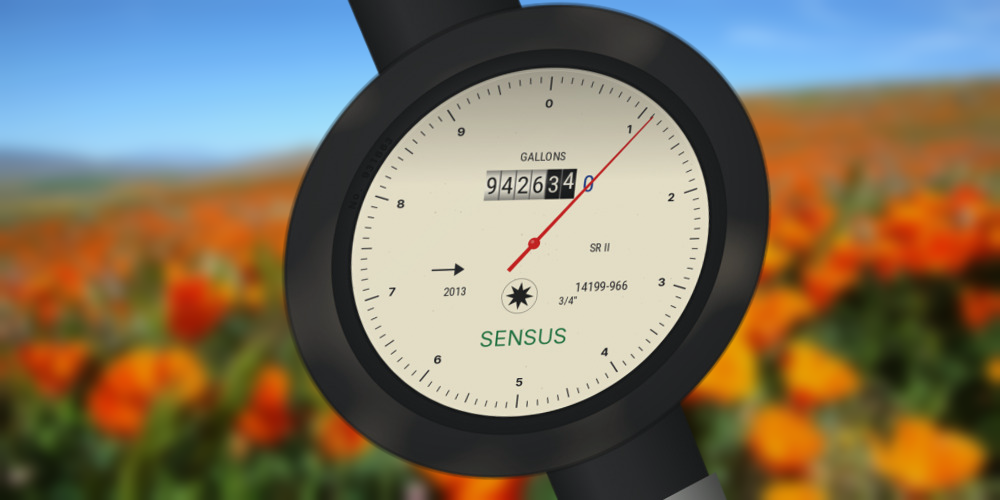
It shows 9426341.1 gal
